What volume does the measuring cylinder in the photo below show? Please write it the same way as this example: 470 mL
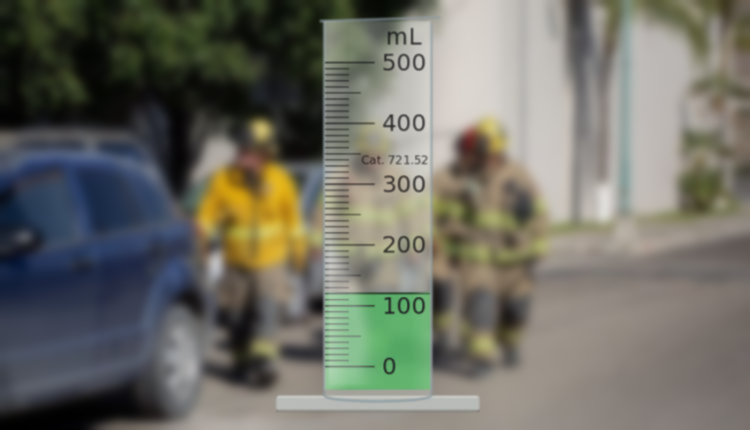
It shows 120 mL
